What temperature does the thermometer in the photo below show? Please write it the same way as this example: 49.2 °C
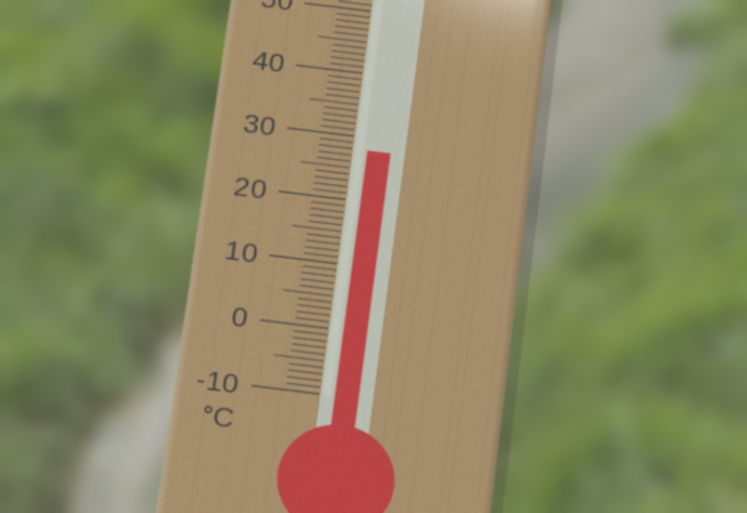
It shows 28 °C
